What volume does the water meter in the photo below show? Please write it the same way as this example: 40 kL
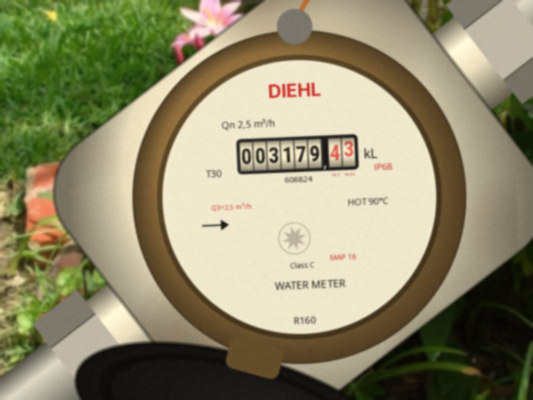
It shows 3179.43 kL
